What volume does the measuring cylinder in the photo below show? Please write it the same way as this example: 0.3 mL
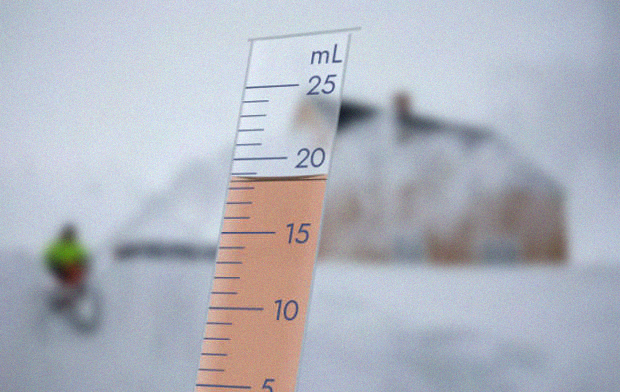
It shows 18.5 mL
